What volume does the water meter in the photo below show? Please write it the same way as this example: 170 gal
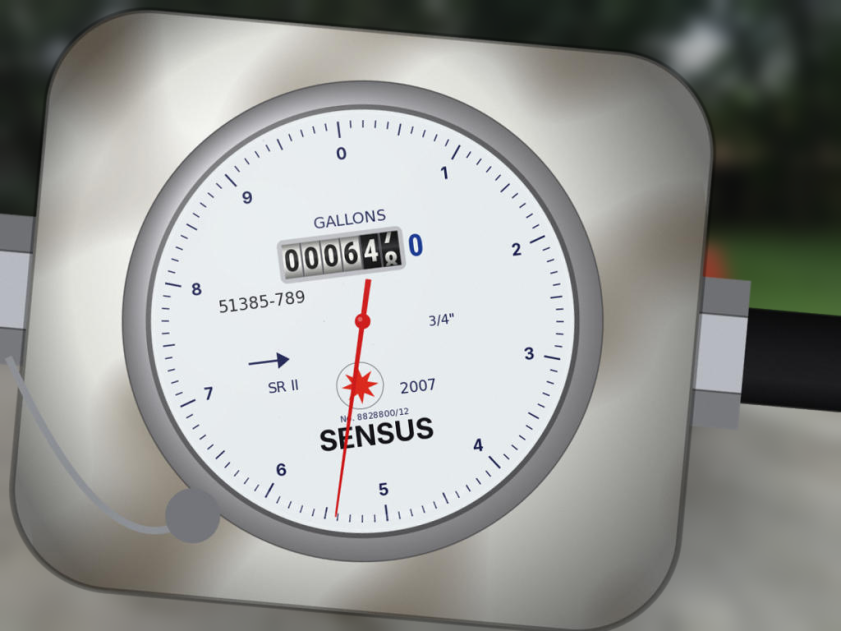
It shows 6475.4 gal
